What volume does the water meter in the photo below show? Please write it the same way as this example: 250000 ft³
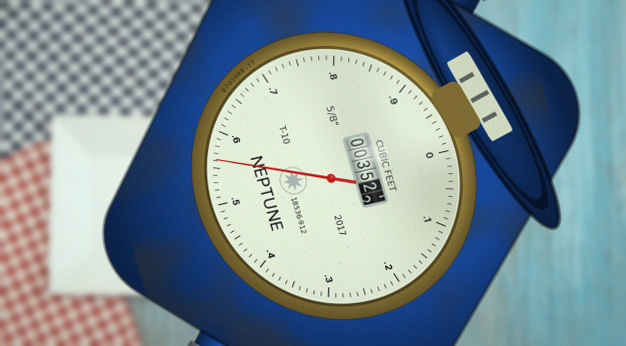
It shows 3521.56 ft³
